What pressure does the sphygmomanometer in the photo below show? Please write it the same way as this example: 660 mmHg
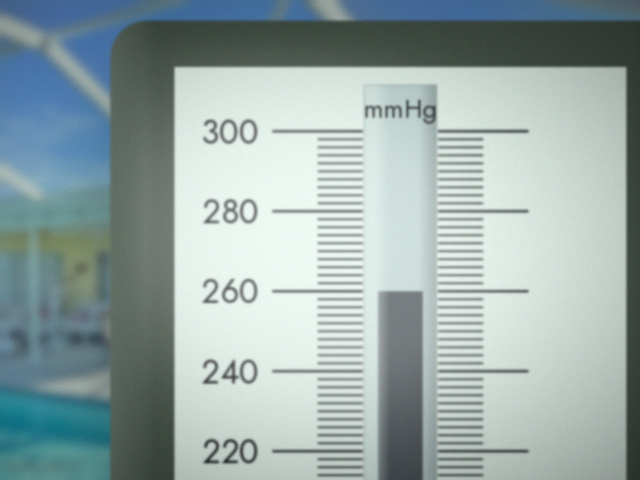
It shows 260 mmHg
